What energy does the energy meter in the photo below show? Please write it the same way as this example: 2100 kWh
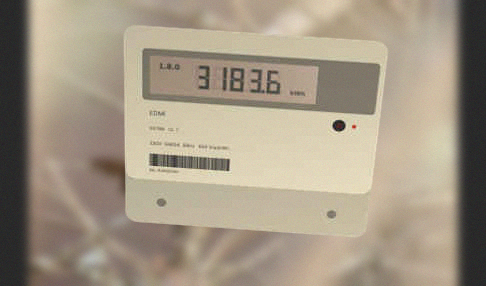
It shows 3183.6 kWh
